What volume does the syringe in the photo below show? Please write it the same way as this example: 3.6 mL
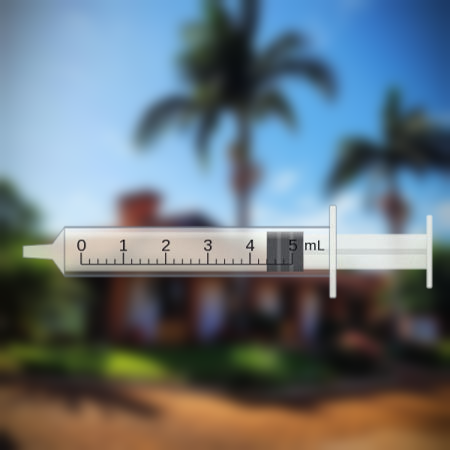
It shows 4.4 mL
